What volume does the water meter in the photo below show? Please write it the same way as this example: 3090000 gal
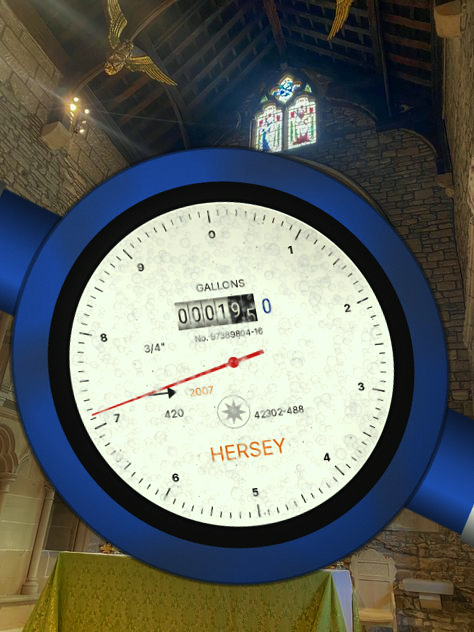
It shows 1947.1 gal
